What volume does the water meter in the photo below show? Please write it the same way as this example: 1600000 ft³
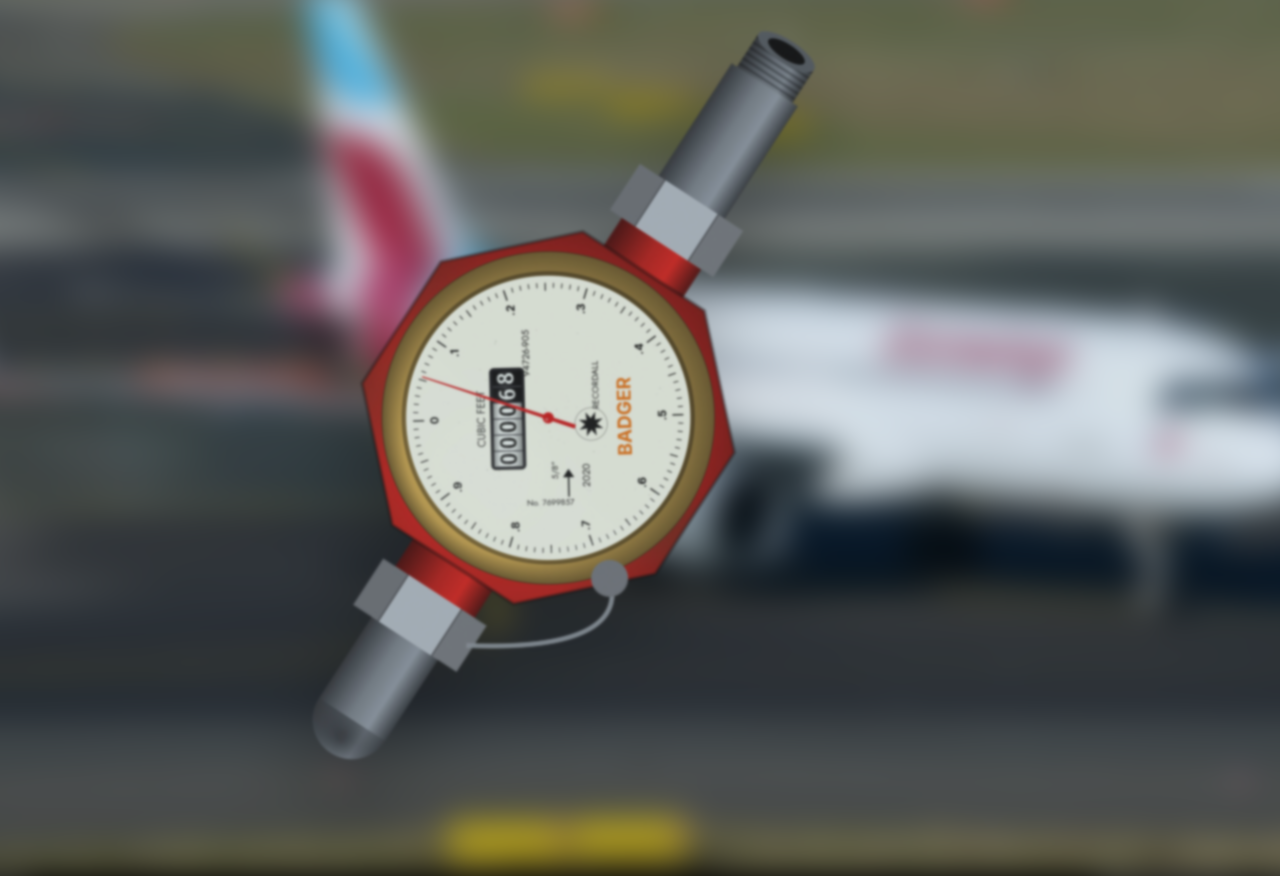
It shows 68.05 ft³
